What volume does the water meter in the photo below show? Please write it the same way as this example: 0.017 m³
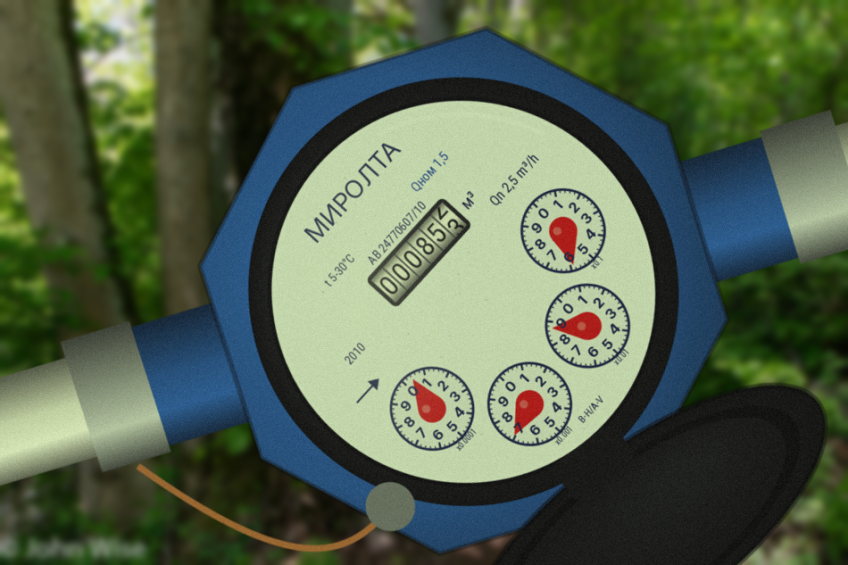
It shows 852.5870 m³
